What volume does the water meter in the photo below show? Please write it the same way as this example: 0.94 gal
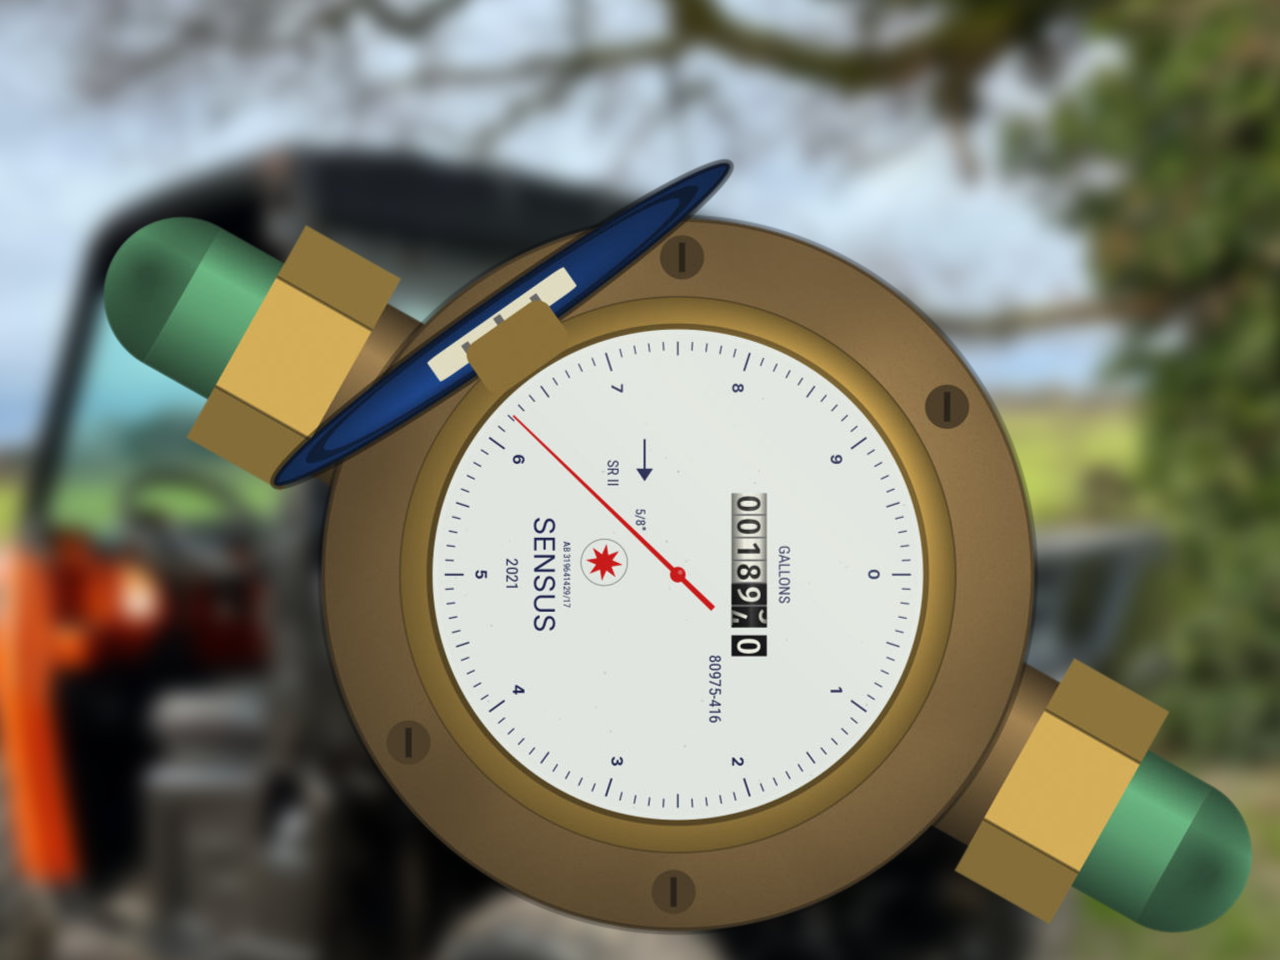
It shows 18936.2 gal
